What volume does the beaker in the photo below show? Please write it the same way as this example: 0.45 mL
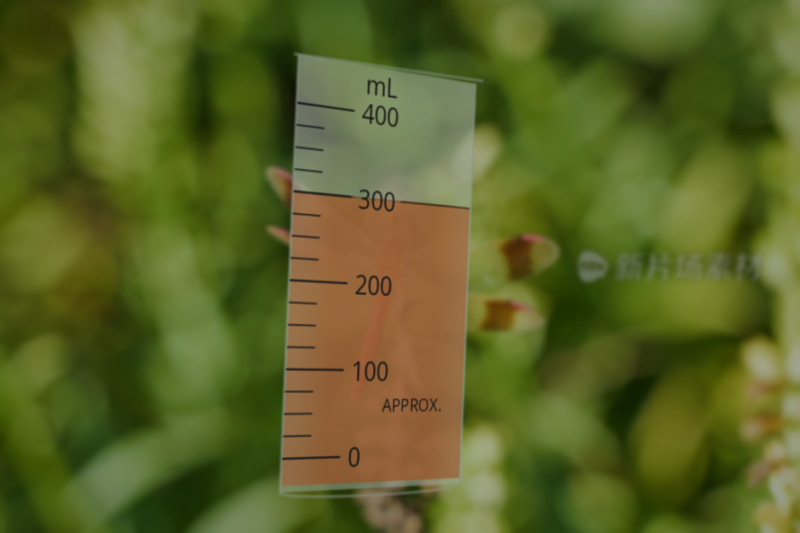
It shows 300 mL
